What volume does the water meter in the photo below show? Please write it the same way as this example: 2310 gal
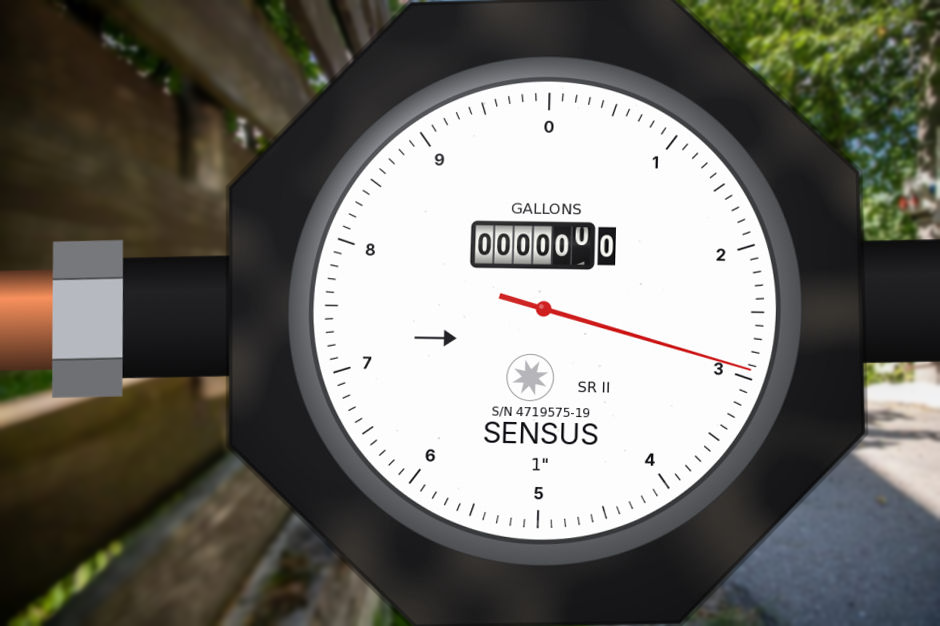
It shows 2.9 gal
